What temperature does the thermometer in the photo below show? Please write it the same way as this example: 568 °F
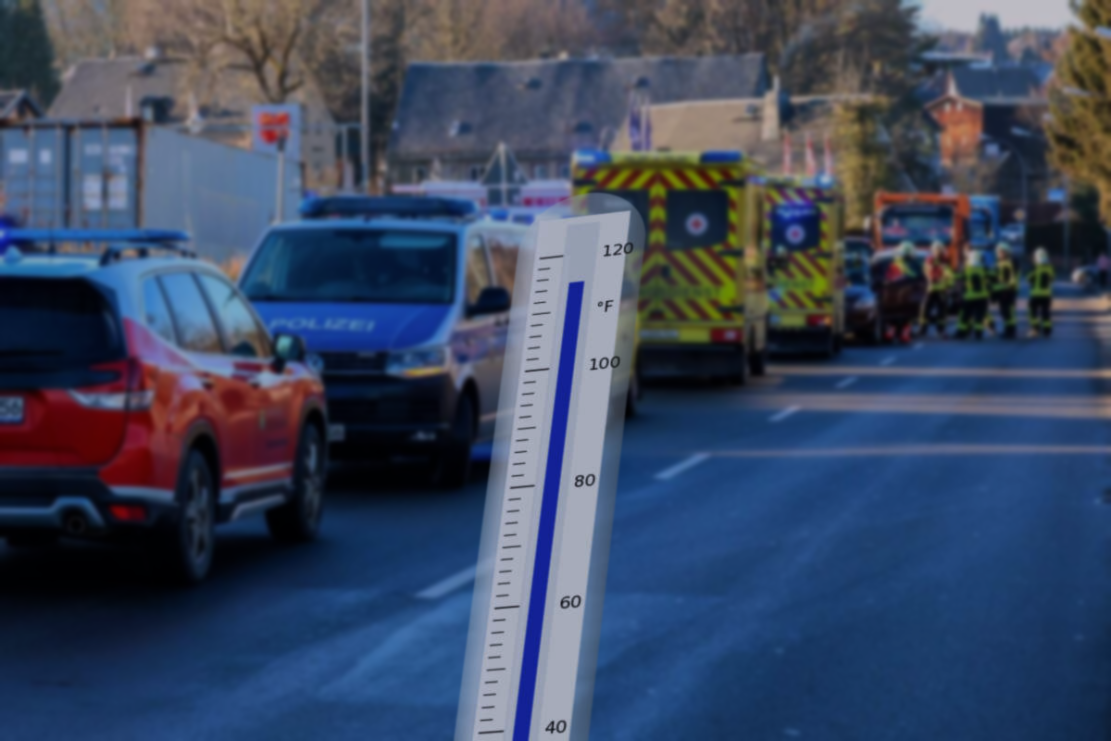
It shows 115 °F
